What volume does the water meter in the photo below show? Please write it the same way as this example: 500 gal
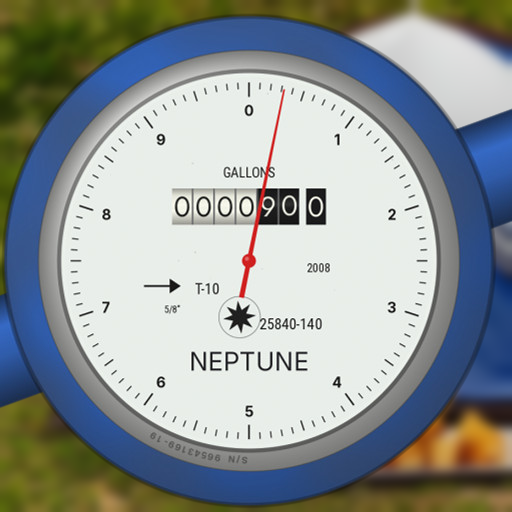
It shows 900.3 gal
